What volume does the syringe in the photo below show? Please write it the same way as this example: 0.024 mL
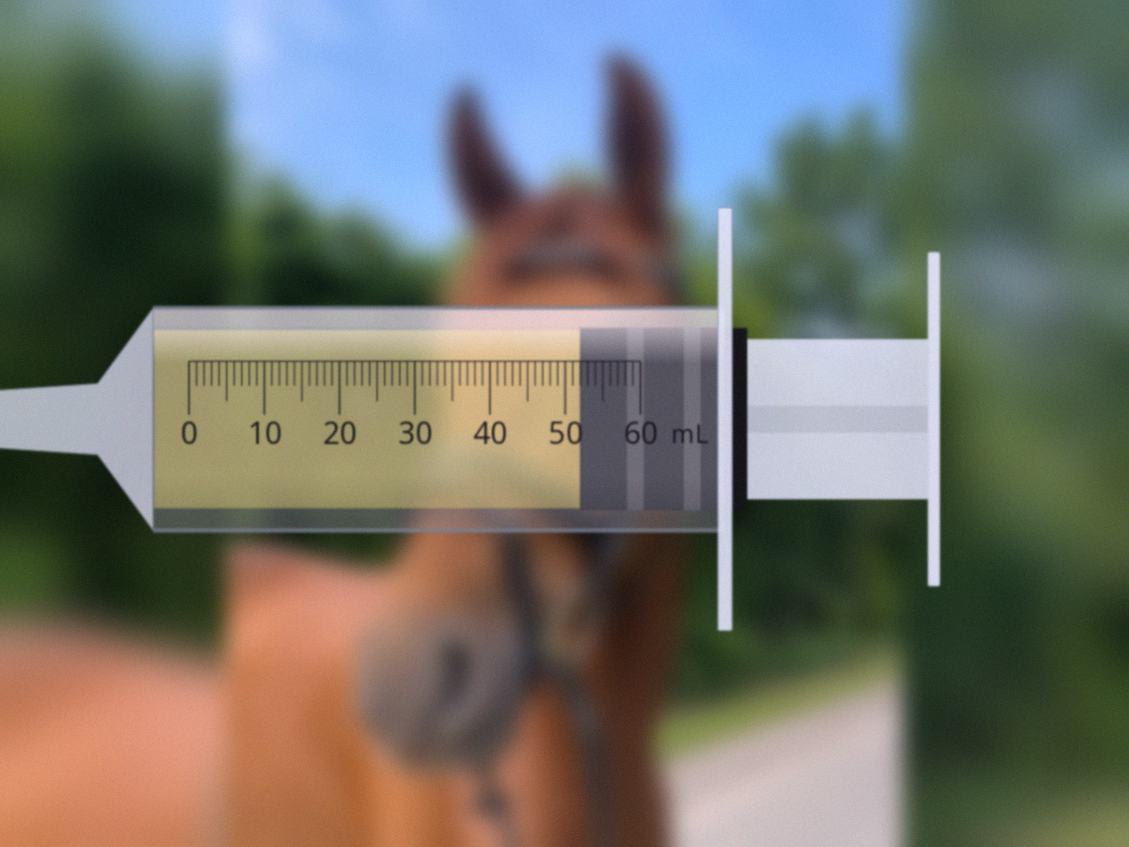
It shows 52 mL
